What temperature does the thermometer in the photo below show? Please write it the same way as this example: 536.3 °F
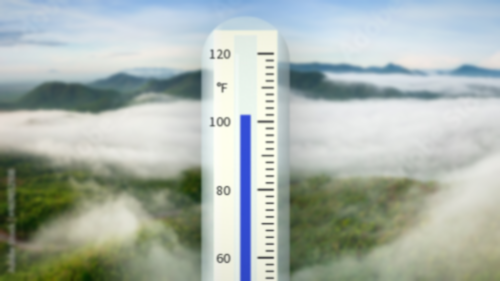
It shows 102 °F
